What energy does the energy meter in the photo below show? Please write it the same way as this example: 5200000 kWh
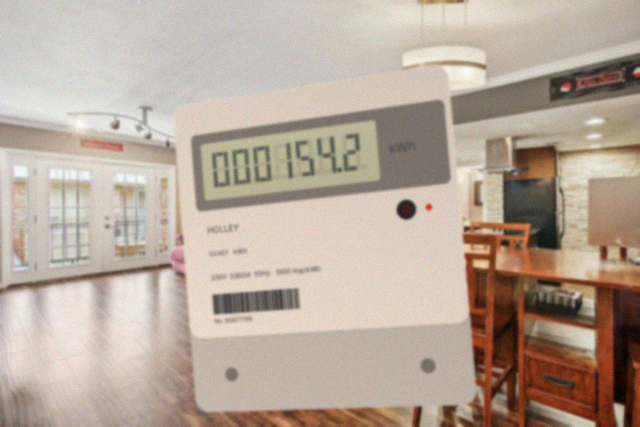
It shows 154.2 kWh
